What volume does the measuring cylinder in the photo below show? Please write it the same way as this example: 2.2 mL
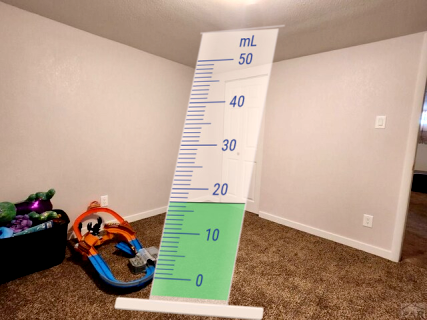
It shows 17 mL
